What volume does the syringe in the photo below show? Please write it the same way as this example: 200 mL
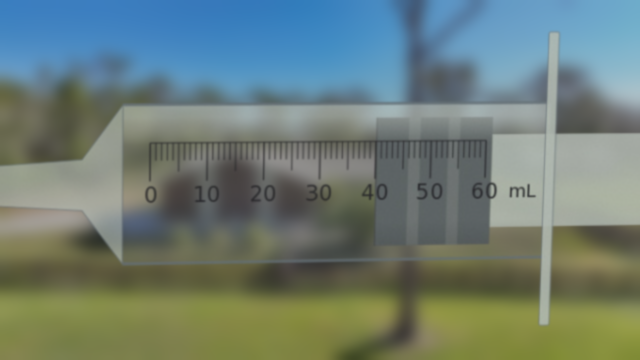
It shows 40 mL
